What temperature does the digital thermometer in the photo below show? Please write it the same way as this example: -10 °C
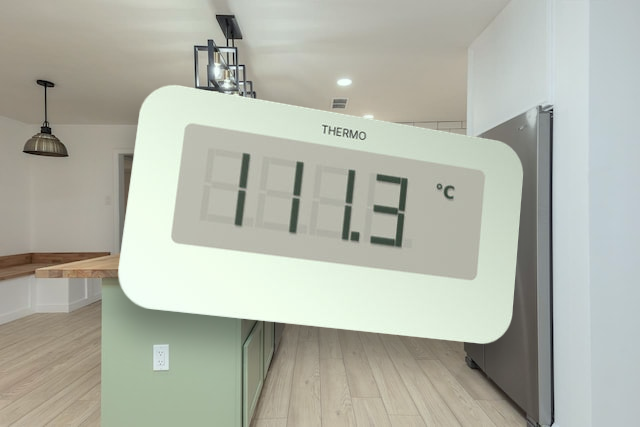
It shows 111.3 °C
